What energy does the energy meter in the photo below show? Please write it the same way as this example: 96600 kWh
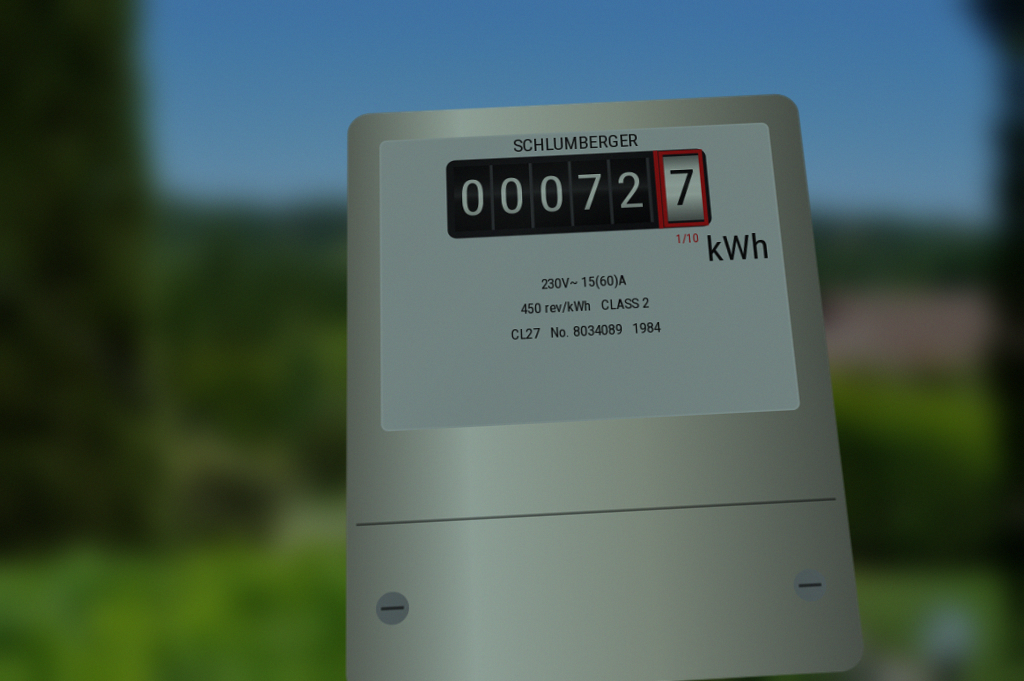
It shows 72.7 kWh
